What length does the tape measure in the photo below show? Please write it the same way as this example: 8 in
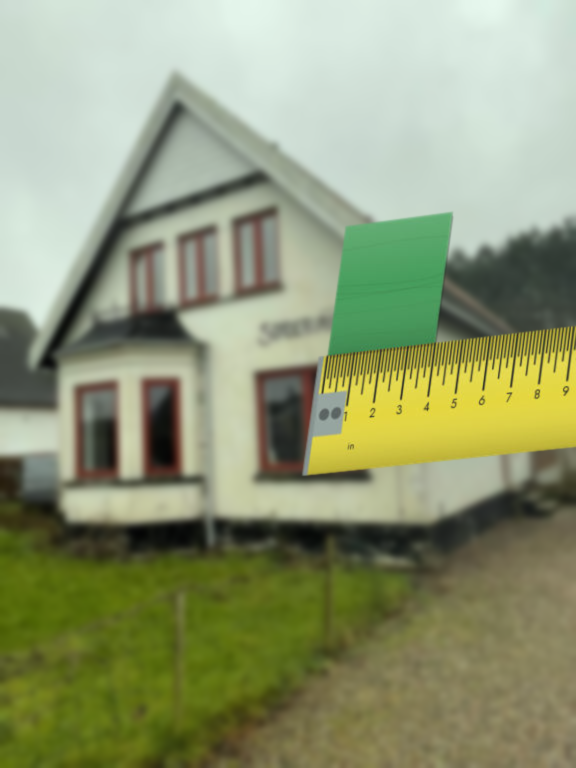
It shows 4 in
